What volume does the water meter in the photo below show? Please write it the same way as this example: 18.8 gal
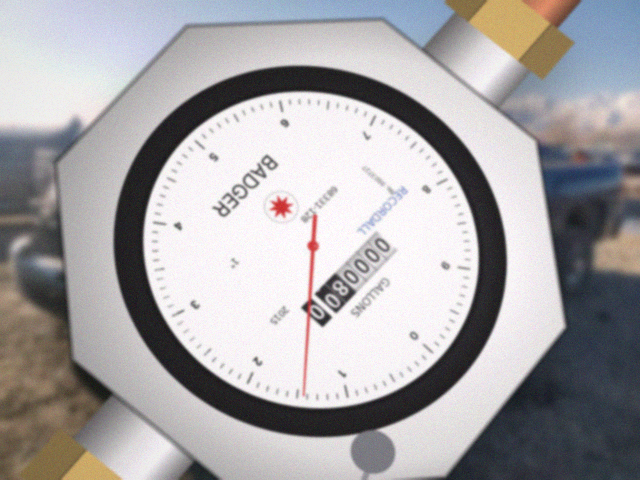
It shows 801.4 gal
